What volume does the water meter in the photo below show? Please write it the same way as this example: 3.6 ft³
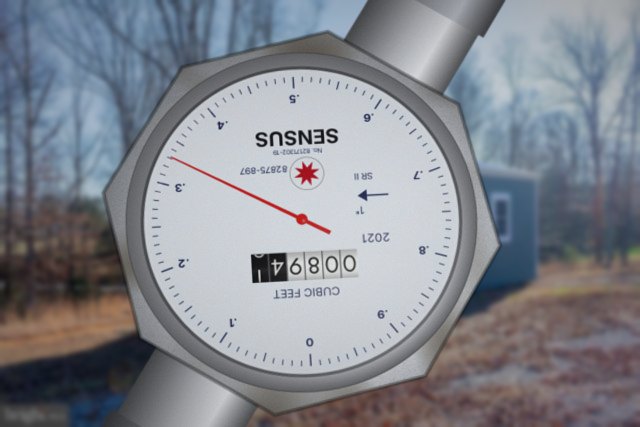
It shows 8941.33 ft³
